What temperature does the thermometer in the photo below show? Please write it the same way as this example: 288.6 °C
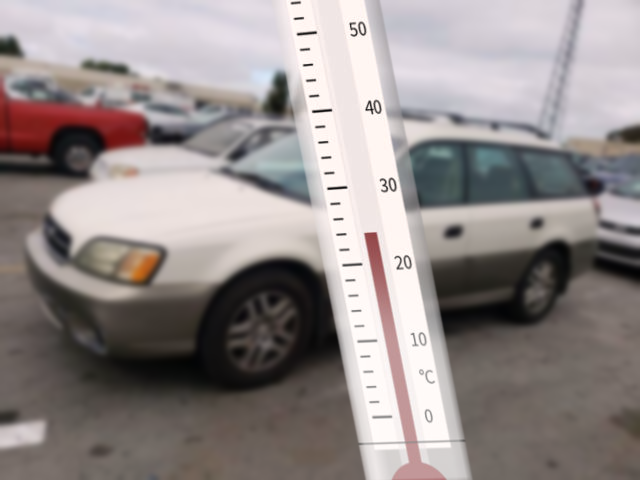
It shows 24 °C
